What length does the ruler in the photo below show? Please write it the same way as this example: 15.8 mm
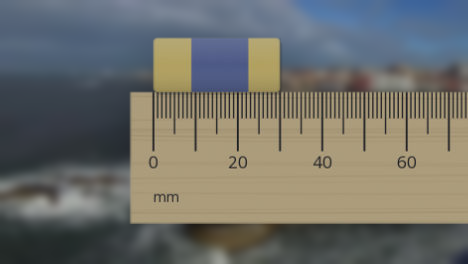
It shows 30 mm
